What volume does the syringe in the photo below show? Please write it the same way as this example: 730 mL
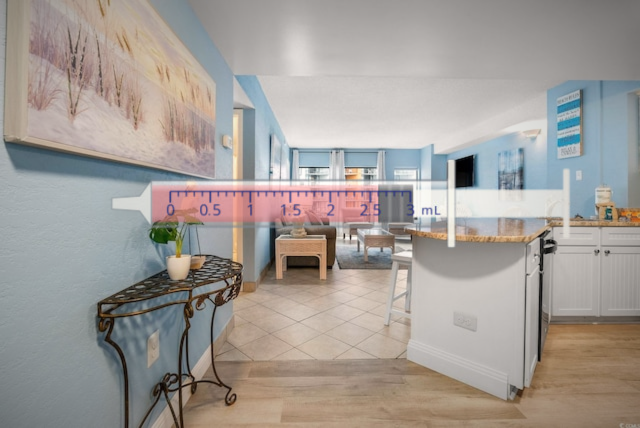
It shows 2.6 mL
